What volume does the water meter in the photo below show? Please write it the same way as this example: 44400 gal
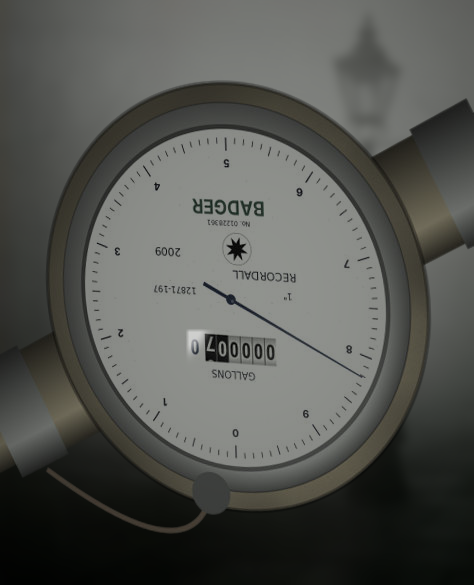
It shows 68.2 gal
